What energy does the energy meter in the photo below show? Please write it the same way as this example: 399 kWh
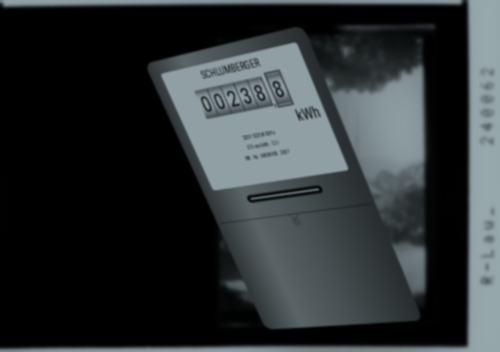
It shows 238.8 kWh
